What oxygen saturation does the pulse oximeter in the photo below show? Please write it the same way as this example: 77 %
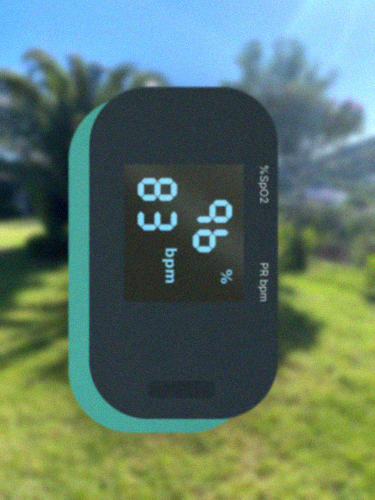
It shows 96 %
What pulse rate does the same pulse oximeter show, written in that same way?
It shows 83 bpm
